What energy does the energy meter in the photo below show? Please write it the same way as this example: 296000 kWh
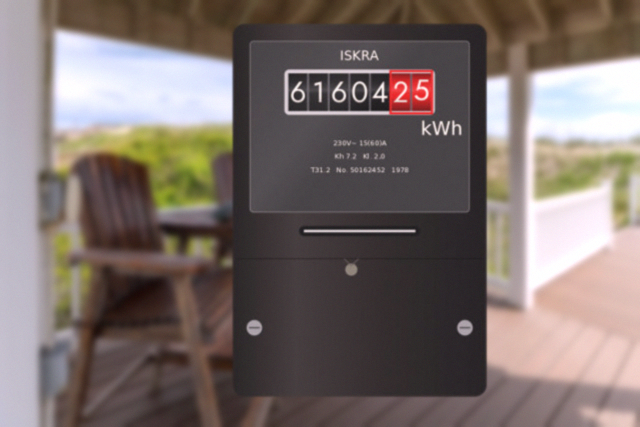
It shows 61604.25 kWh
